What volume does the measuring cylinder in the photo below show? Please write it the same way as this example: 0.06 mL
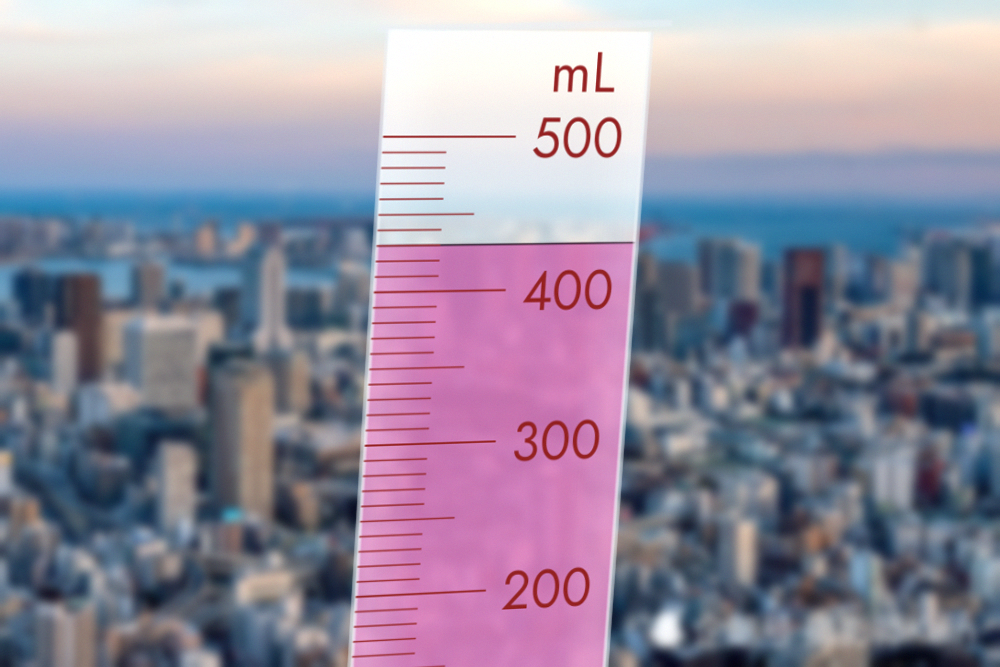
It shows 430 mL
